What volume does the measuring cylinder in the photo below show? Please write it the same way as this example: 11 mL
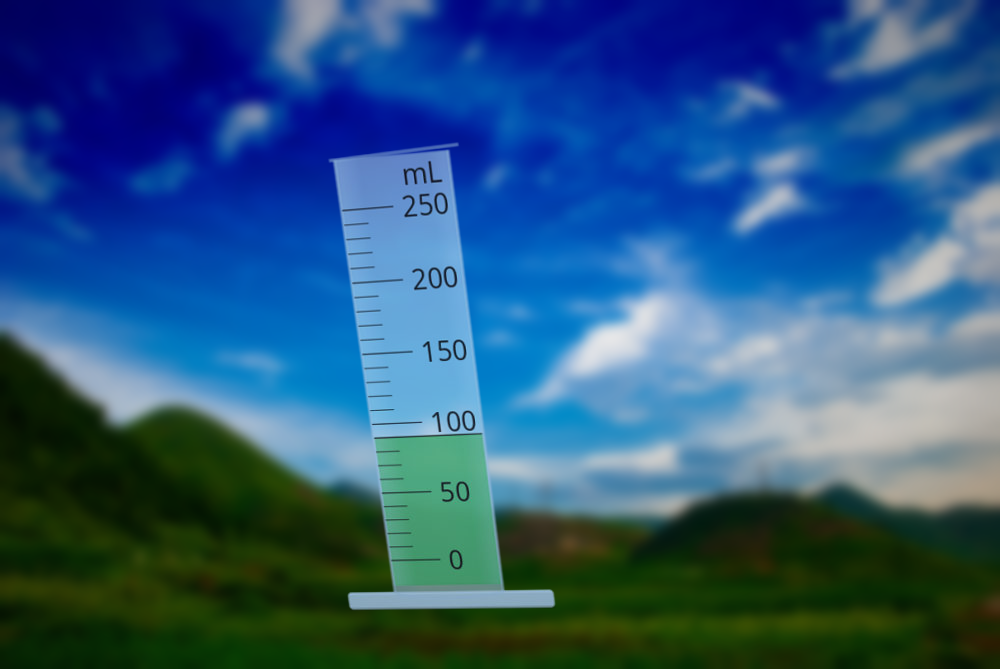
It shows 90 mL
